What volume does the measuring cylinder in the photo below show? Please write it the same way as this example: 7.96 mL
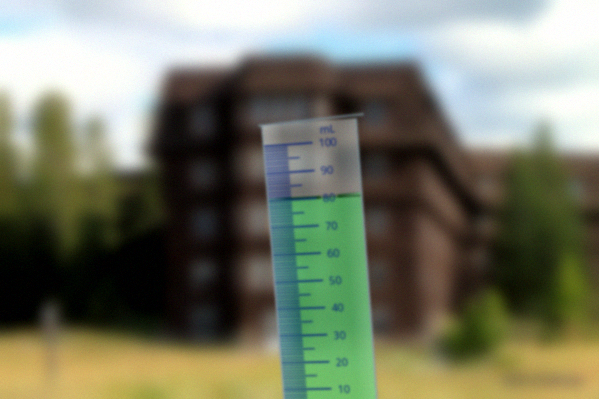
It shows 80 mL
